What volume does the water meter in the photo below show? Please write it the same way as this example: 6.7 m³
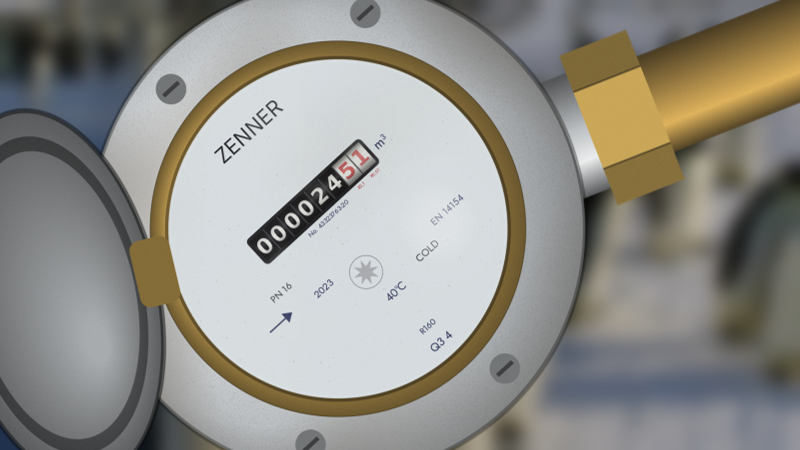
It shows 24.51 m³
